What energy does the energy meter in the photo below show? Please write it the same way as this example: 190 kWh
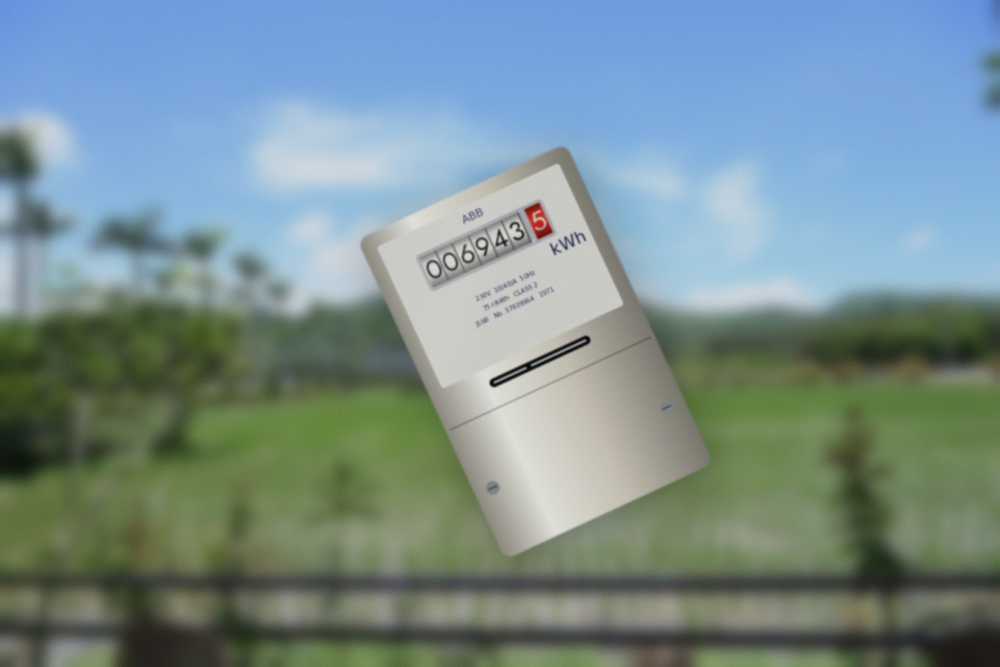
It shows 6943.5 kWh
